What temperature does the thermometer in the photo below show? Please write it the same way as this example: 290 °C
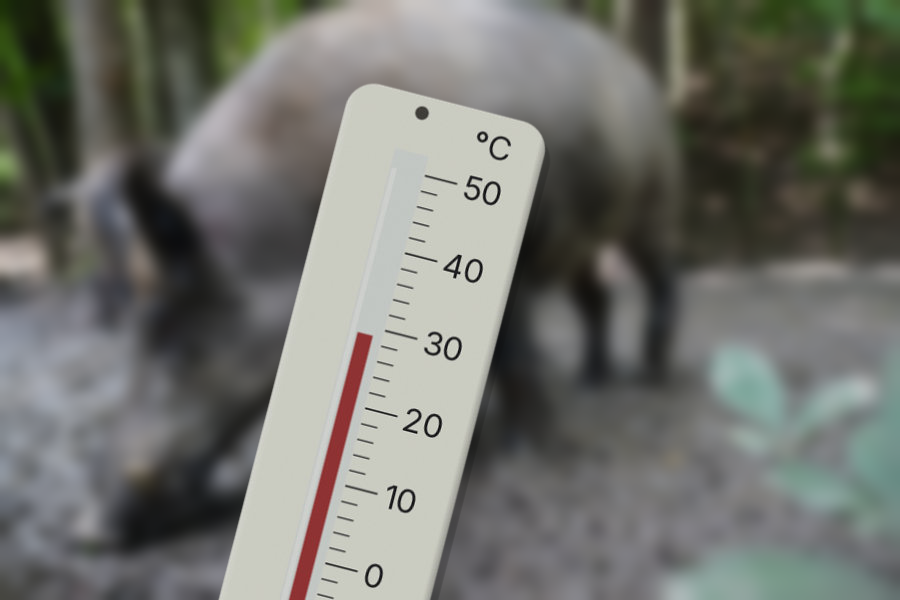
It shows 29 °C
